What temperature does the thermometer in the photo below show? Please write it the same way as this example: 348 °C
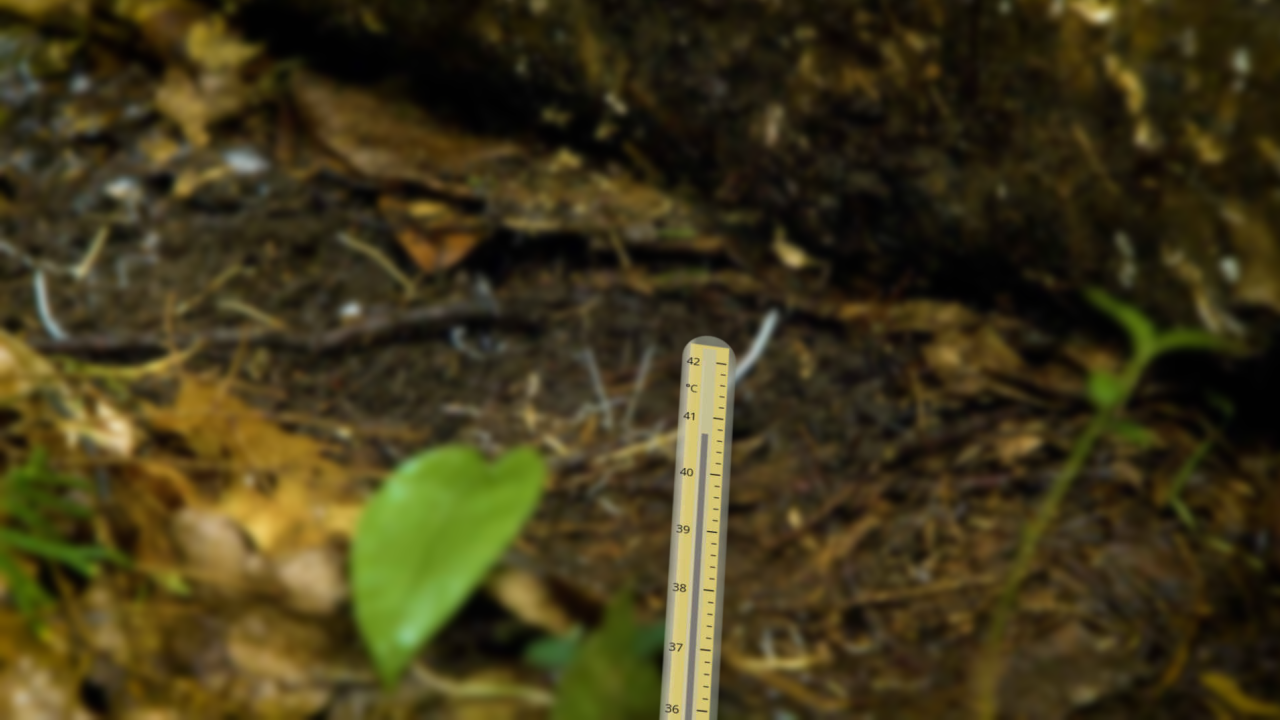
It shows 40.7 °C
